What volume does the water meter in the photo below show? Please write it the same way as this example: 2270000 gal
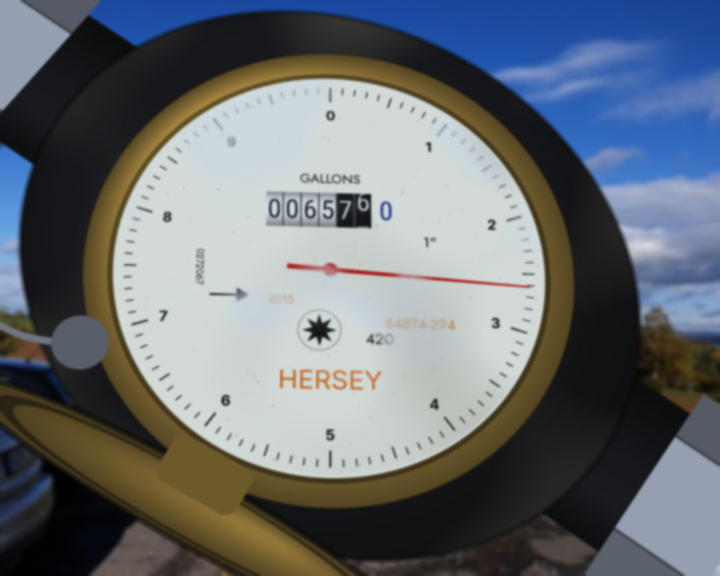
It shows 65762.6 gal
